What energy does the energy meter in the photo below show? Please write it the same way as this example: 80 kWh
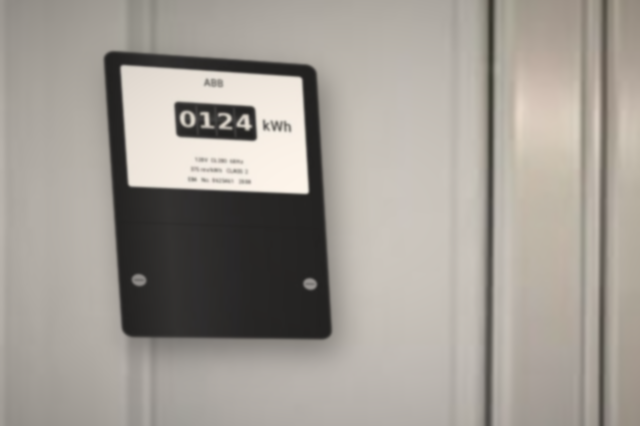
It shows 124 kWh
